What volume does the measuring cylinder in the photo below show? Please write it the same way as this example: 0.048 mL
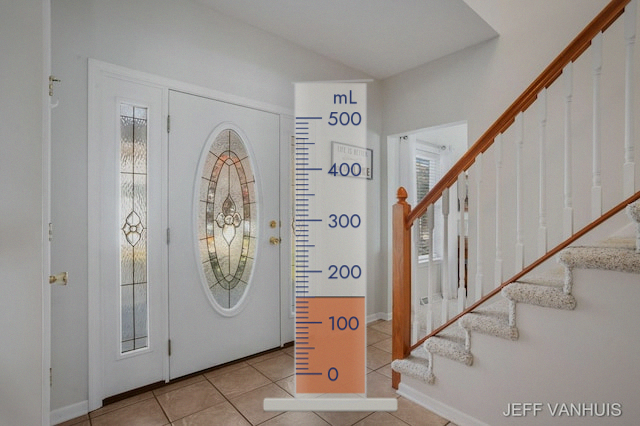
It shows 150 mL
